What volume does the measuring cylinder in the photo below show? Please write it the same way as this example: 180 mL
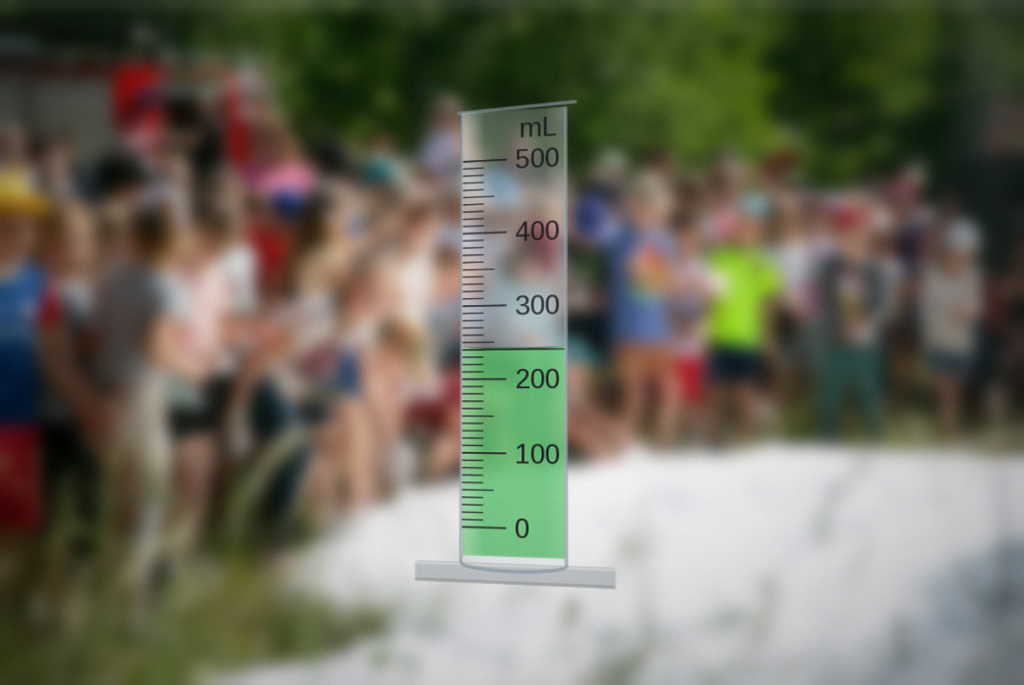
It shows 240 mL
